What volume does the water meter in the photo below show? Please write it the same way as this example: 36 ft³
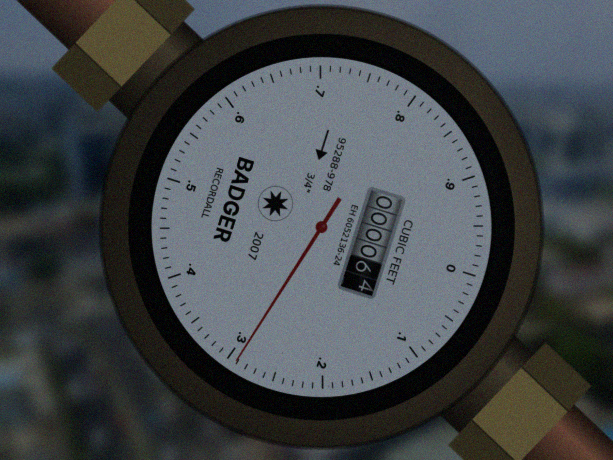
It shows 64.29 ft³
